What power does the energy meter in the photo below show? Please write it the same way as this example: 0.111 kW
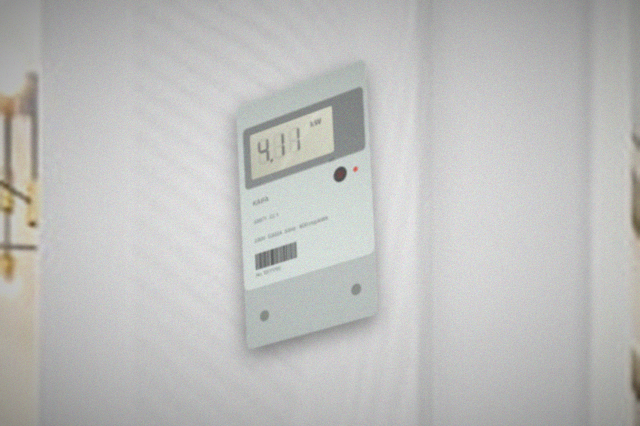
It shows 4.11 kW
